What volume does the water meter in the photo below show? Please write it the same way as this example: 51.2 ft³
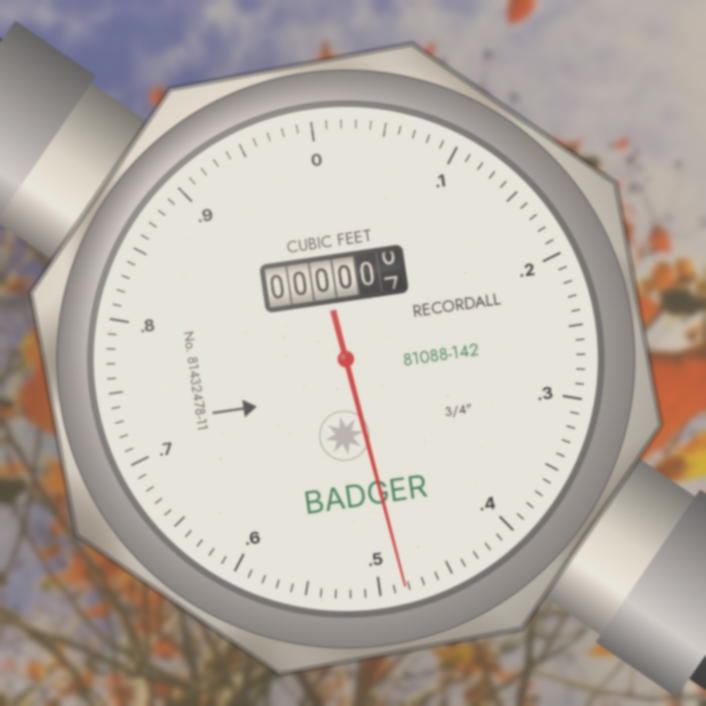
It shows 6.48 ft³
